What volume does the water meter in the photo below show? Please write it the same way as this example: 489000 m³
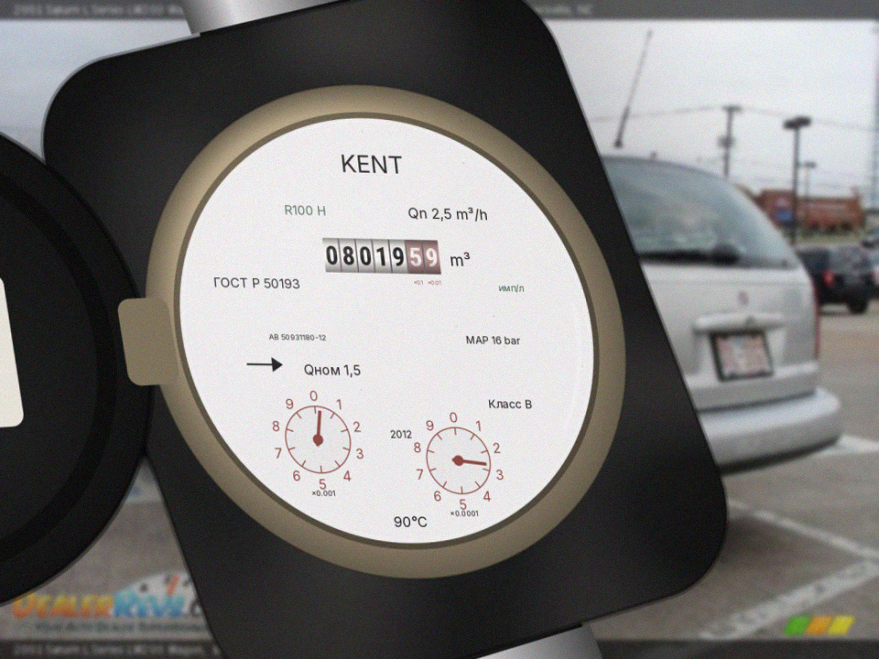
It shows 8019.5902 m³
